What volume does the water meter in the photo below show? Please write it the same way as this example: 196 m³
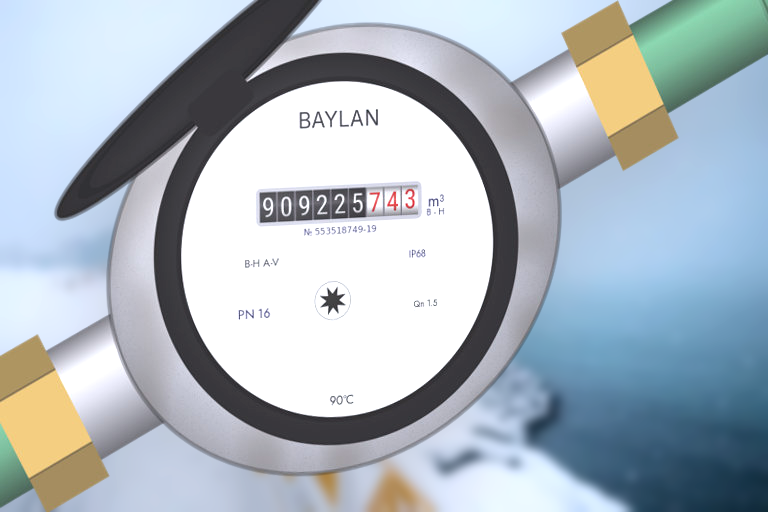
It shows 909225.743 m³
